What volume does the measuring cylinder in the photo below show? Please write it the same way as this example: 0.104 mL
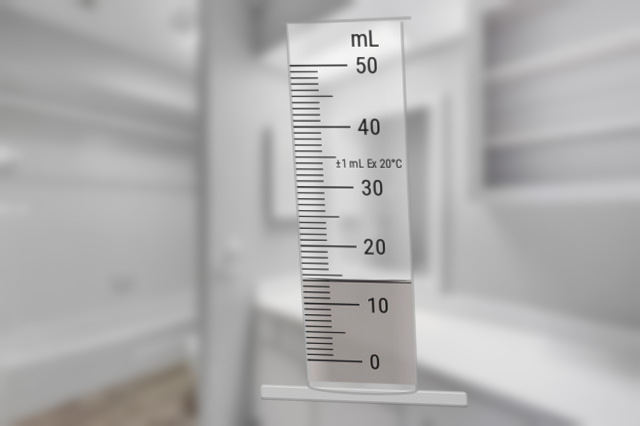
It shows 14 mL
